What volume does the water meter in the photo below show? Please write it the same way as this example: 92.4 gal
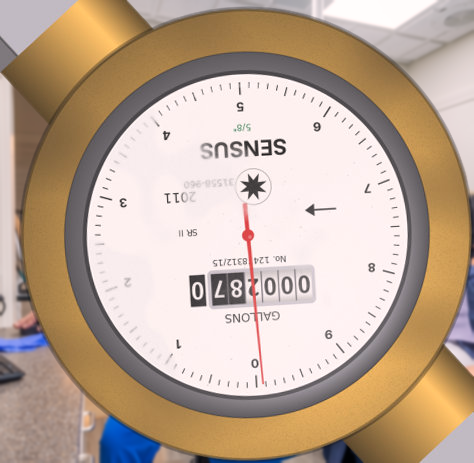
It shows 2869.9 gal
